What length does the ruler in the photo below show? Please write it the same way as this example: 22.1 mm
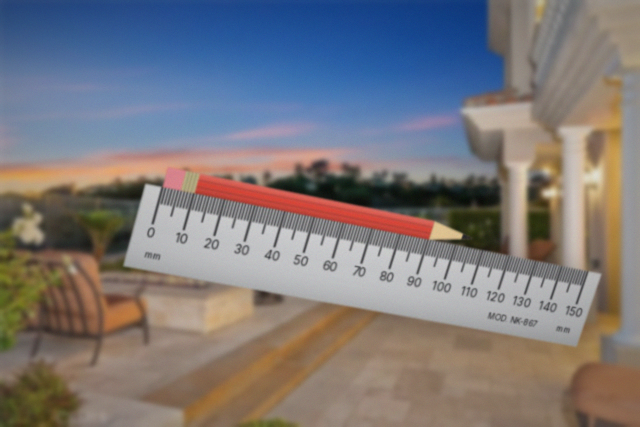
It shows 105 mm
